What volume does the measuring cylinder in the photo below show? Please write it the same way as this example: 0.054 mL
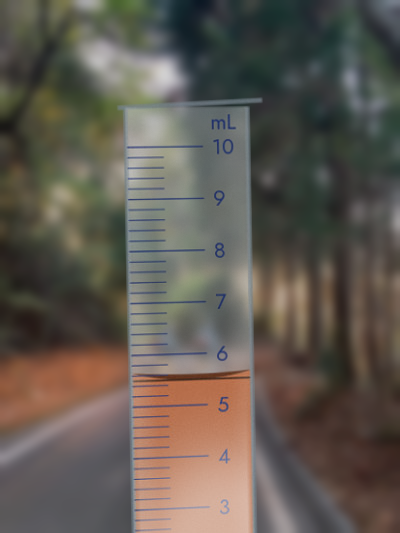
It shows 5.5 mL
